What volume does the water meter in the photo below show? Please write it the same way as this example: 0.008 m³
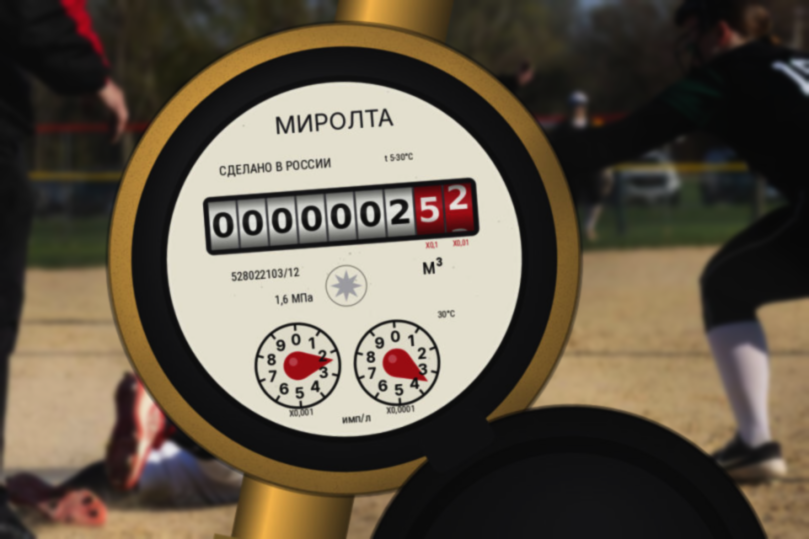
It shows 2.5223 m³
